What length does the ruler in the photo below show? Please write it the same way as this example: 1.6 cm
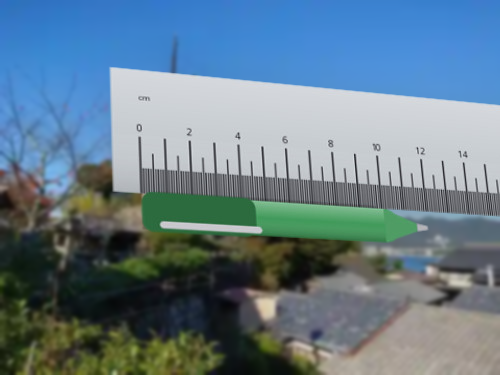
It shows 12 cm
